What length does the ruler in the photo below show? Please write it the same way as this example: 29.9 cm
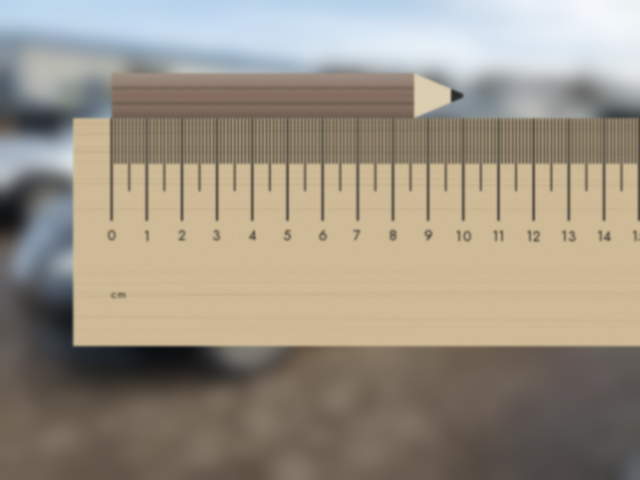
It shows 10 cm
